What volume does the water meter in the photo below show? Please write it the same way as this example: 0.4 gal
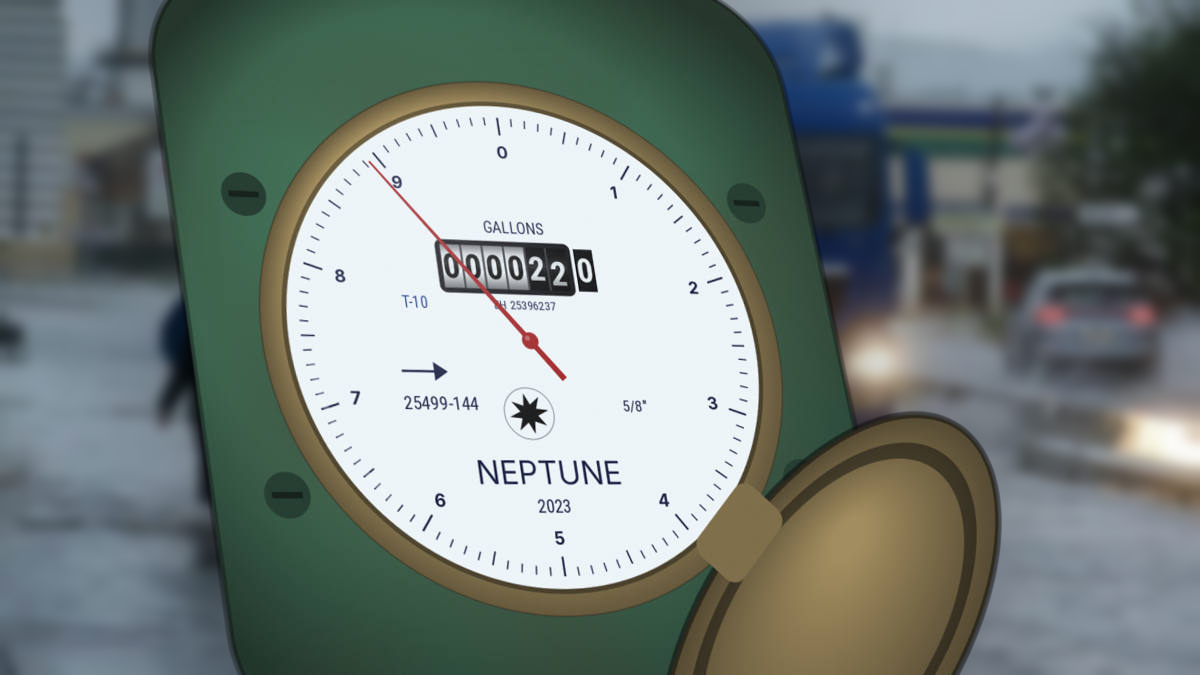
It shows 218.9 gal
